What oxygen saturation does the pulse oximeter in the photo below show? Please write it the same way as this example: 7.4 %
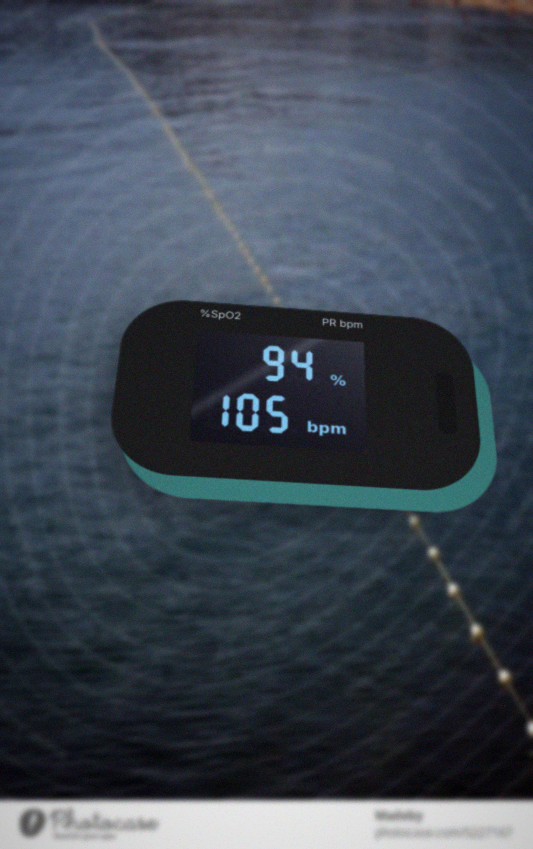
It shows 94 %
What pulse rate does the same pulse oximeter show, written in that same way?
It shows 105 bpm
